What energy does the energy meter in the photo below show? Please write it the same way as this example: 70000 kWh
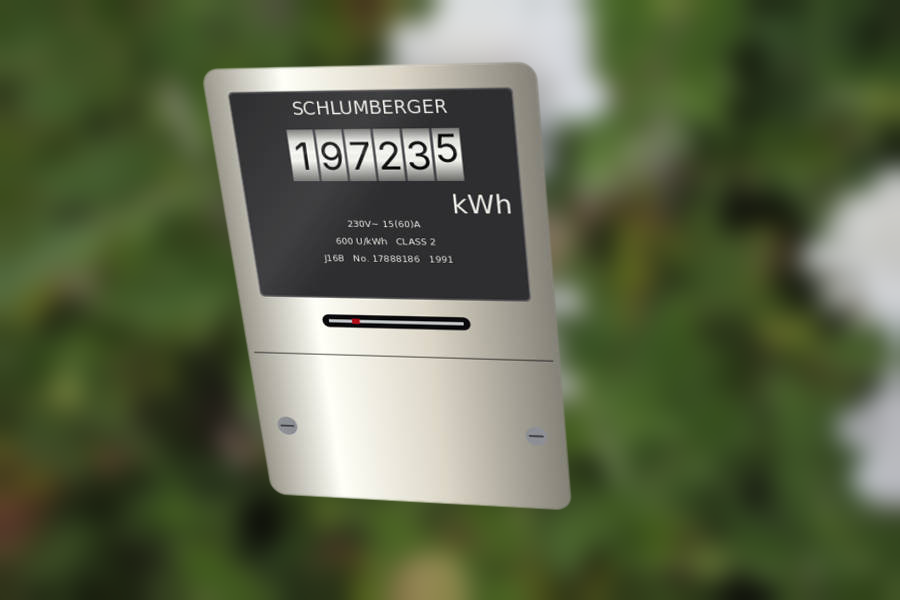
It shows 197235 kWh
